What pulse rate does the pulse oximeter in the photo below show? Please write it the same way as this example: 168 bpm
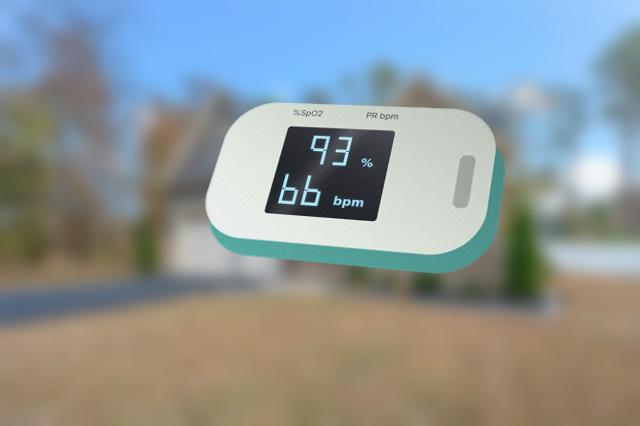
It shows 66 bpm
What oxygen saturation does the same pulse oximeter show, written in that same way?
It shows 93 %
